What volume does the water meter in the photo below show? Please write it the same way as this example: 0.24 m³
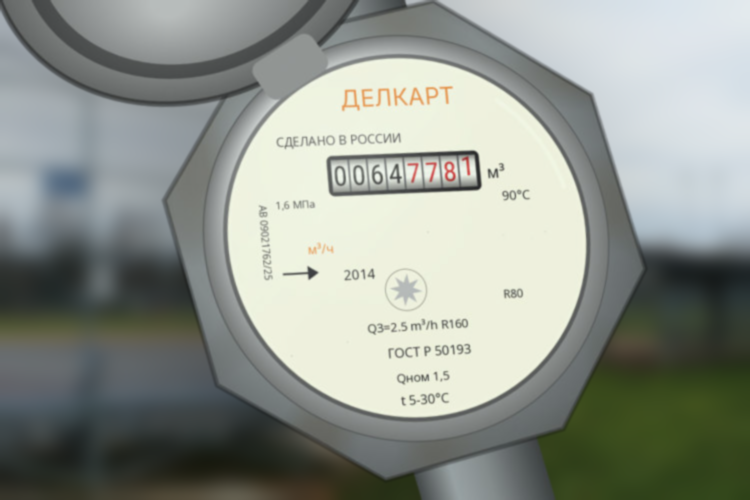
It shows 64.7781 m³
